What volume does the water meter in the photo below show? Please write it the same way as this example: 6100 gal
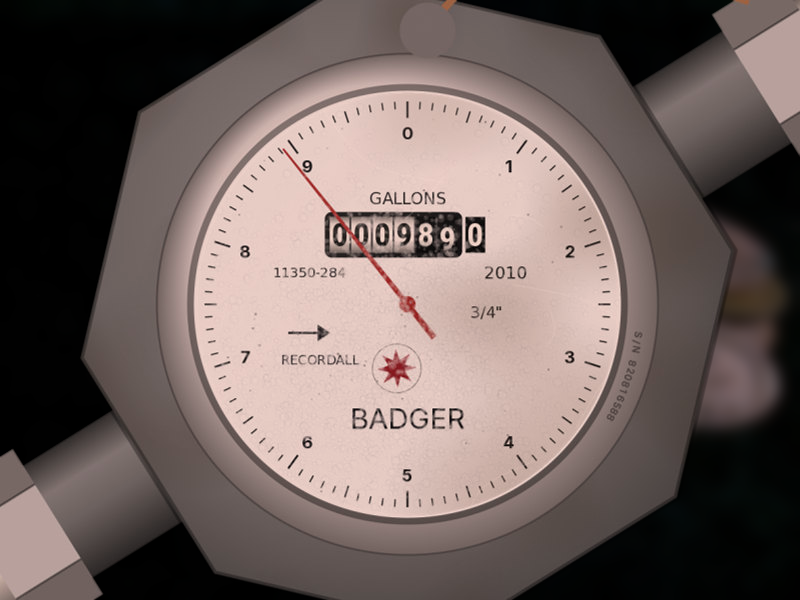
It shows 9888.9 gal
